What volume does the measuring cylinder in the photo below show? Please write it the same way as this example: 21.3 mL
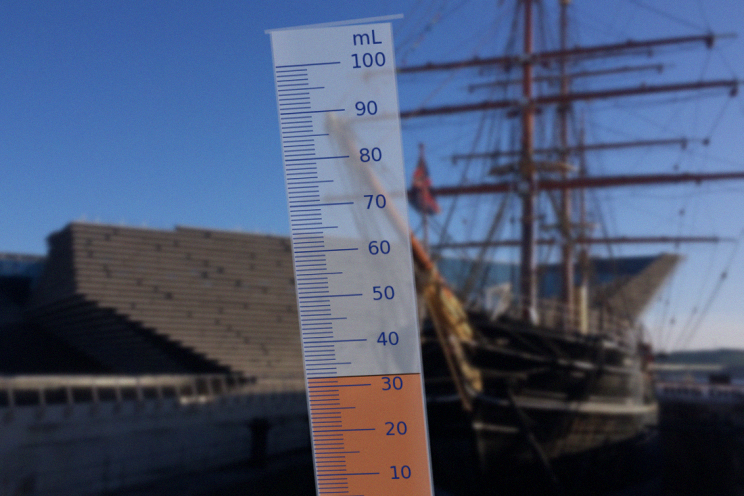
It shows 32 mL
